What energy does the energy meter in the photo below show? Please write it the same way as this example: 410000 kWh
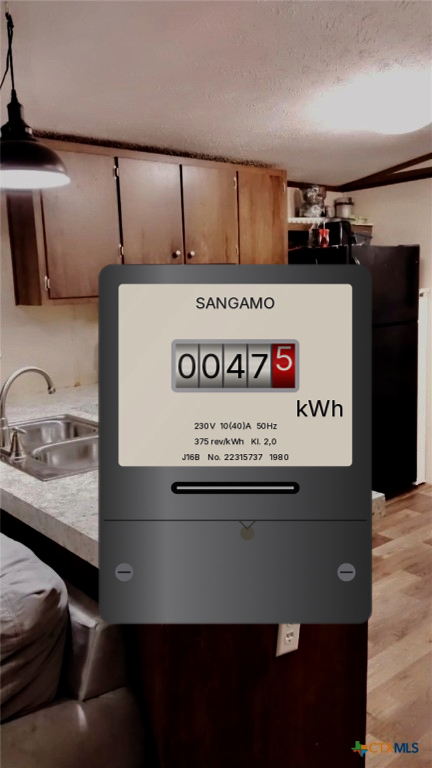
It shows 47.5 kWh
